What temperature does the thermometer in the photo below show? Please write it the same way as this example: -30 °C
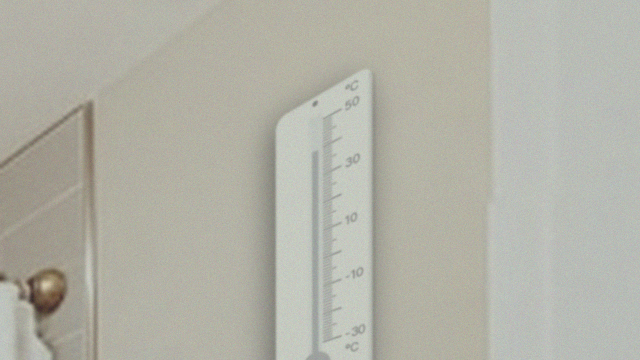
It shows 40 °C
